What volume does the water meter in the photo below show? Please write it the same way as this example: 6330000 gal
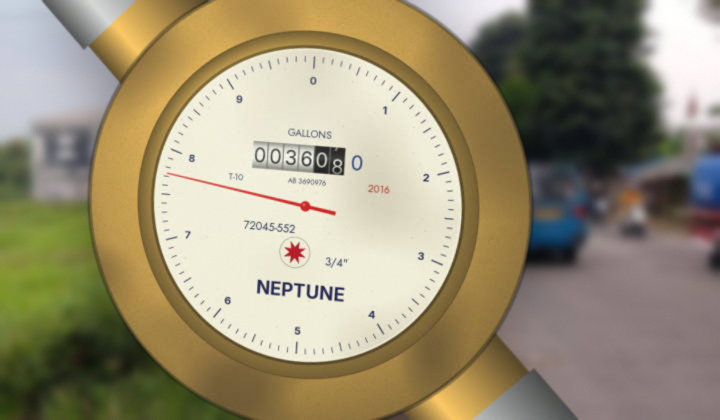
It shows 36077.7 gal
